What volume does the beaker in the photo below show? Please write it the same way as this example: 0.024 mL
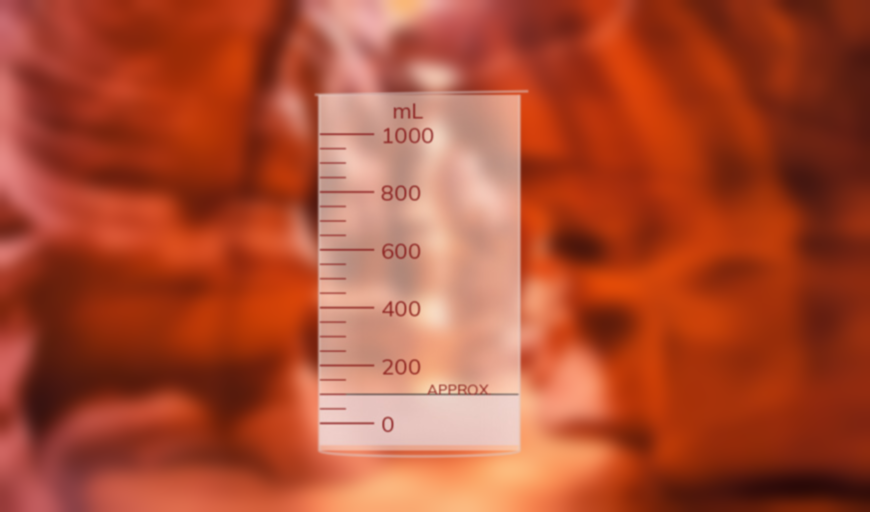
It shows 100 mL
